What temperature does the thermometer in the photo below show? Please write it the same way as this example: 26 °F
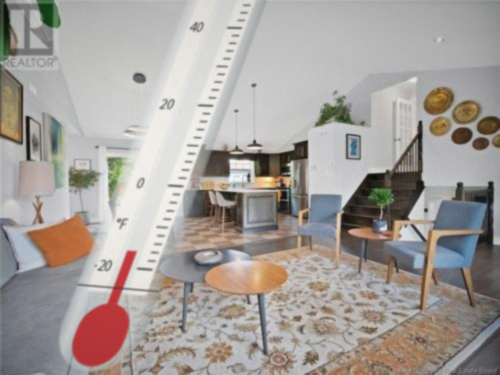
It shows -16 °F
